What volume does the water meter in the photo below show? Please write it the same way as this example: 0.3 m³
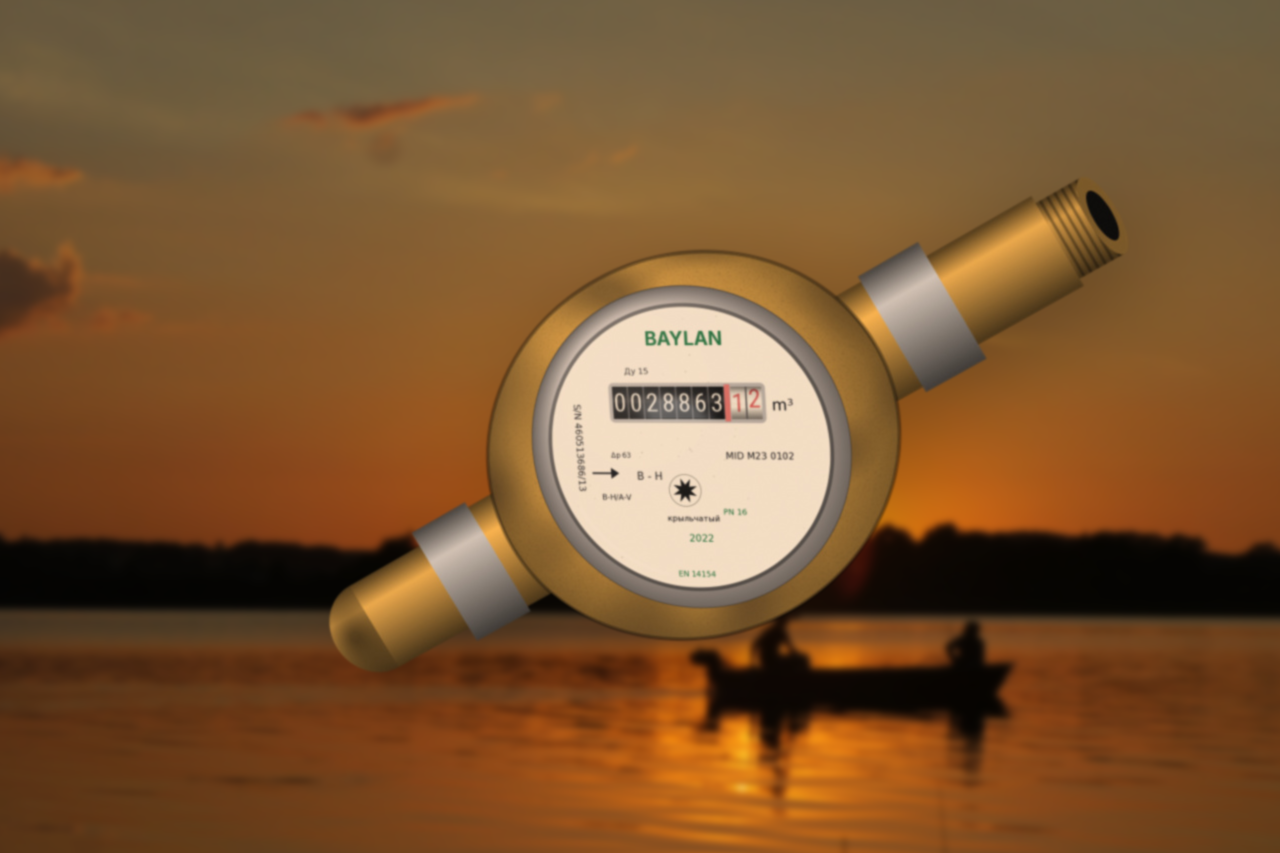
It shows 28863.12 m³
